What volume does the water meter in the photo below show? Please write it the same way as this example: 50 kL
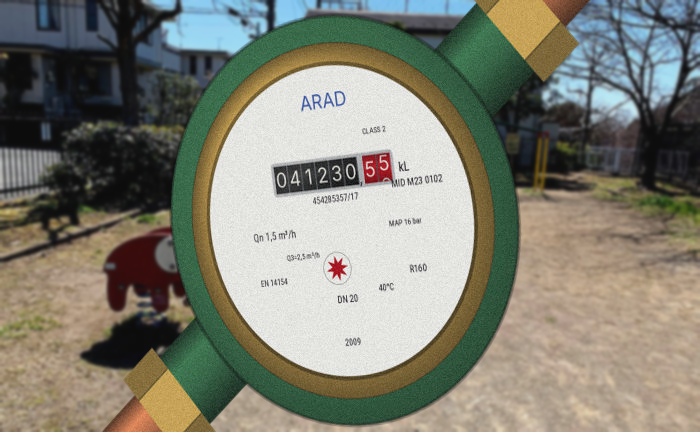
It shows 41230.55 kL
